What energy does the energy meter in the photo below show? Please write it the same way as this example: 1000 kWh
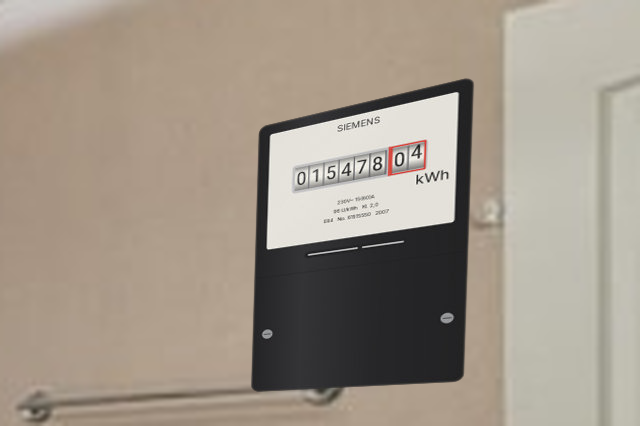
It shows 15478.04 kWh
